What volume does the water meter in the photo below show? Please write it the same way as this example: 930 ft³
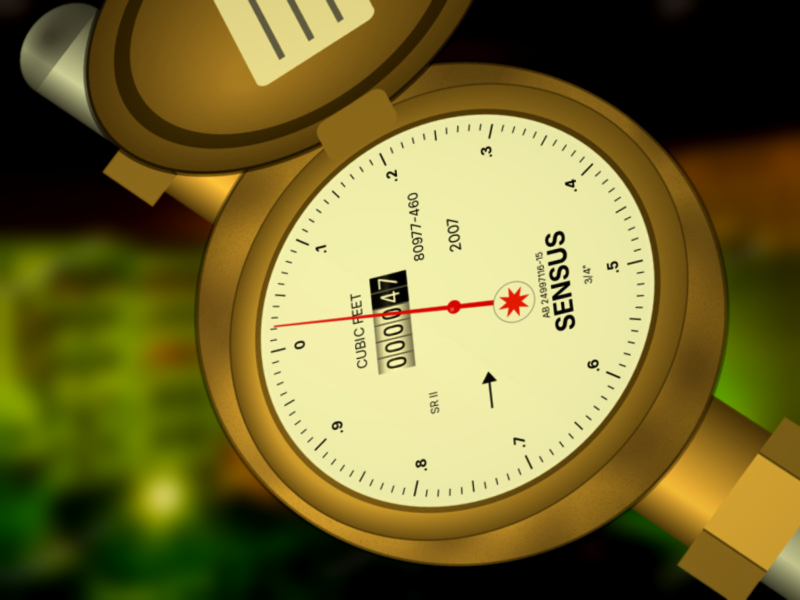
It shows 47.02 ft³
